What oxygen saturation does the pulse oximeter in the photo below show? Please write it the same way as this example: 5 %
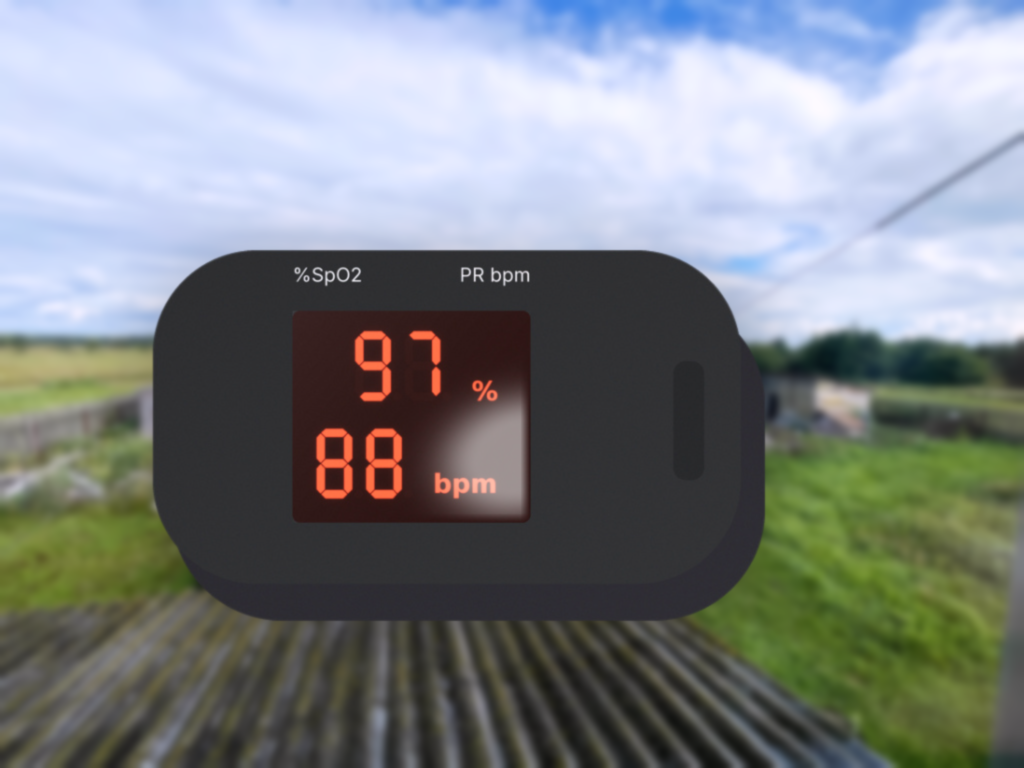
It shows 97 %
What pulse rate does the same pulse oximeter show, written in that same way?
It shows 88 bpm
